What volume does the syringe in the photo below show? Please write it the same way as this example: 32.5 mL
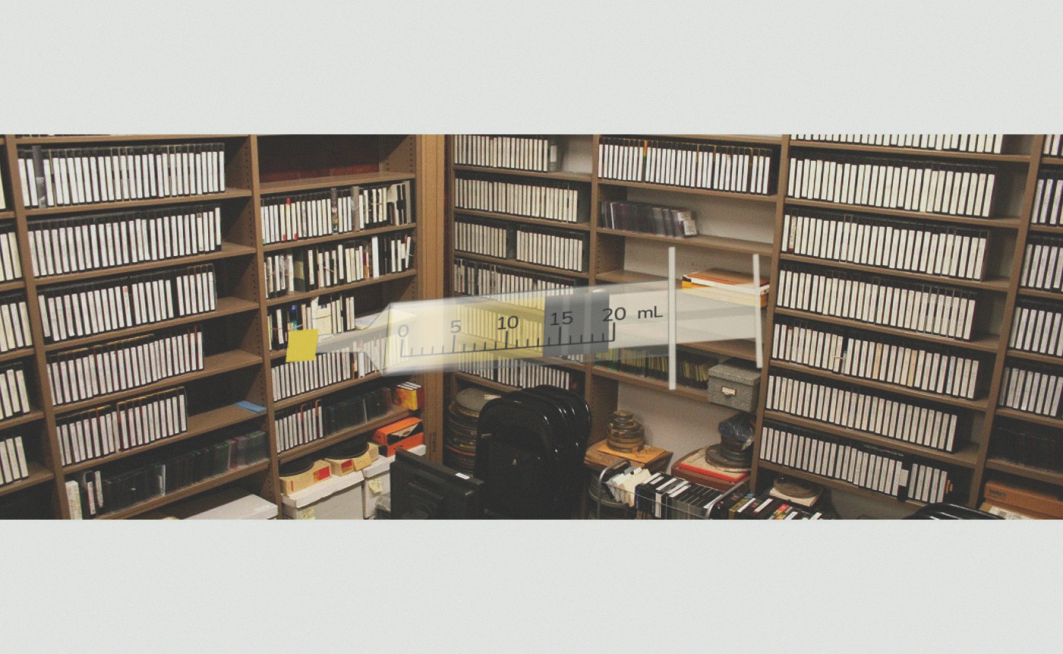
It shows 13.5 mL
